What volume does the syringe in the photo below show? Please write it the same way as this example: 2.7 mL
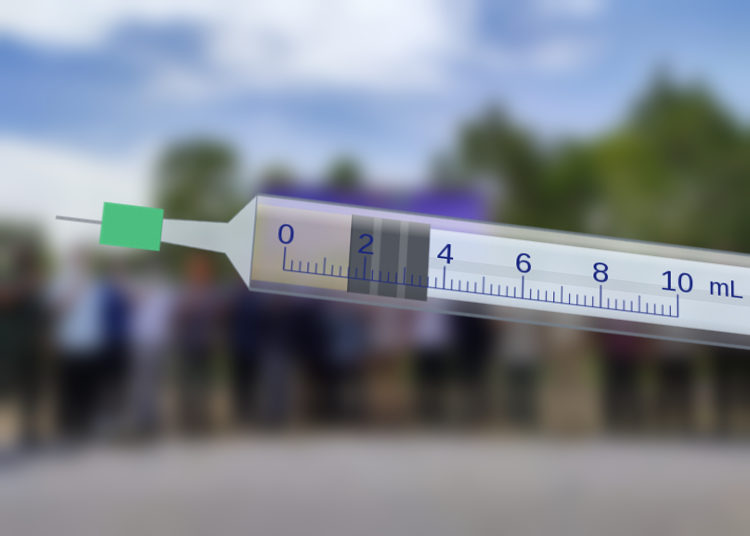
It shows 1.6 mL
